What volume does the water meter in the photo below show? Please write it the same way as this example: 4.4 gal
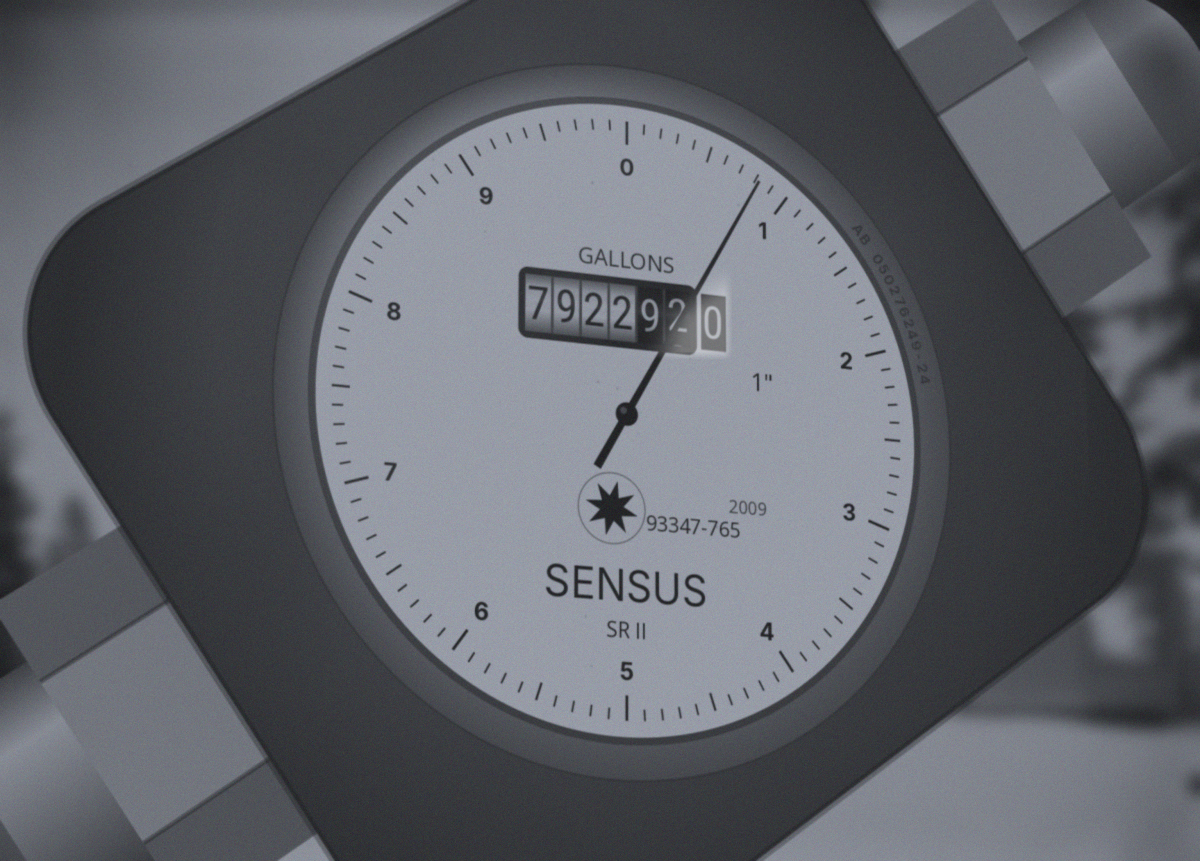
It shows 7922920.8 gal
